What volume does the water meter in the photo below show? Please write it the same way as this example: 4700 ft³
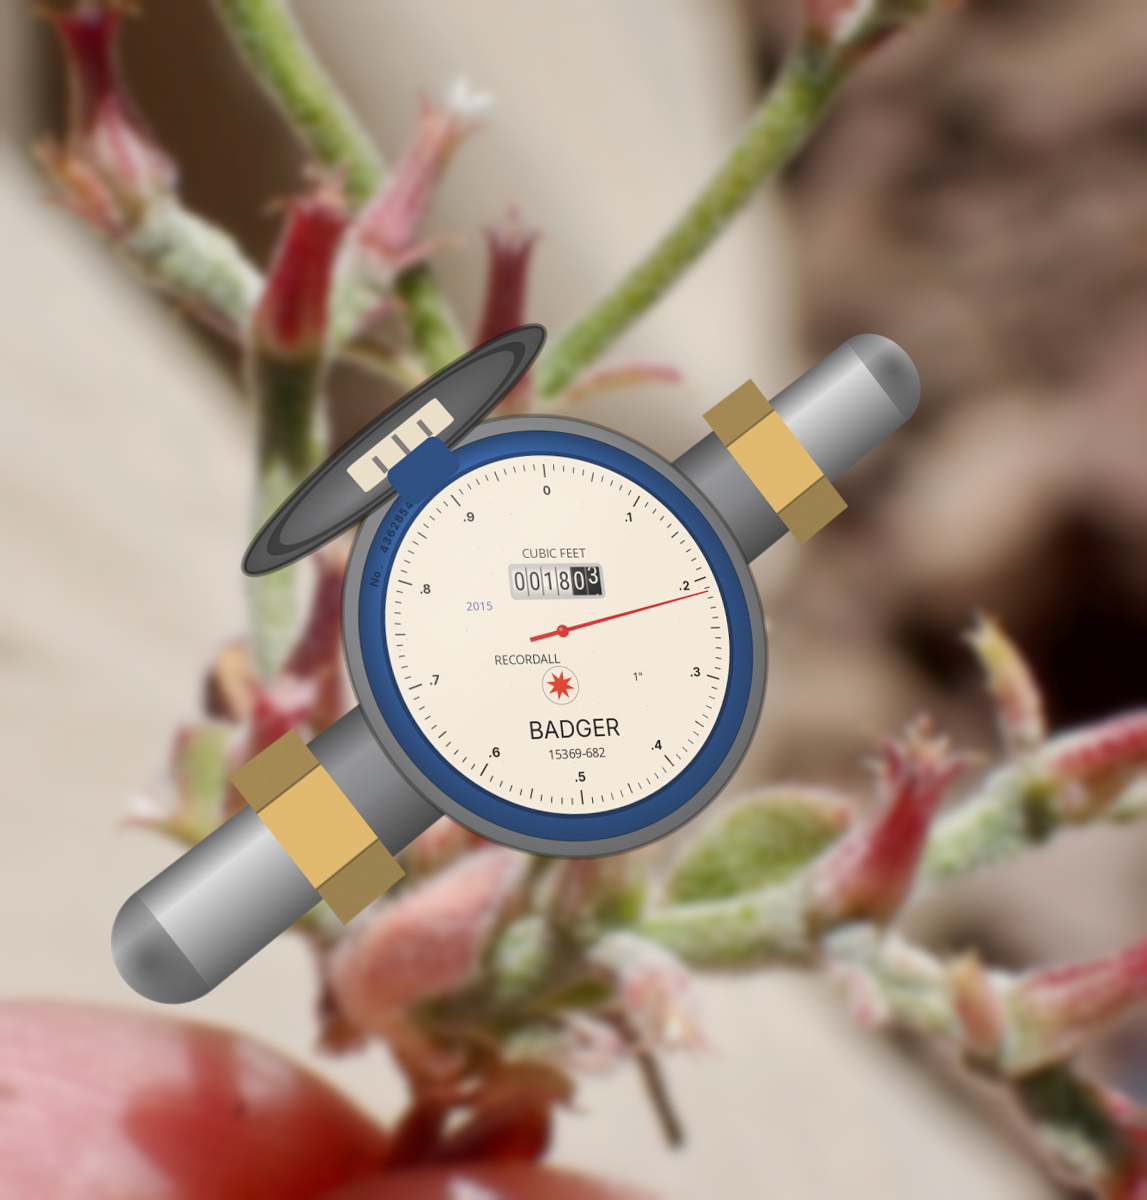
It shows 1803.21 ft³
